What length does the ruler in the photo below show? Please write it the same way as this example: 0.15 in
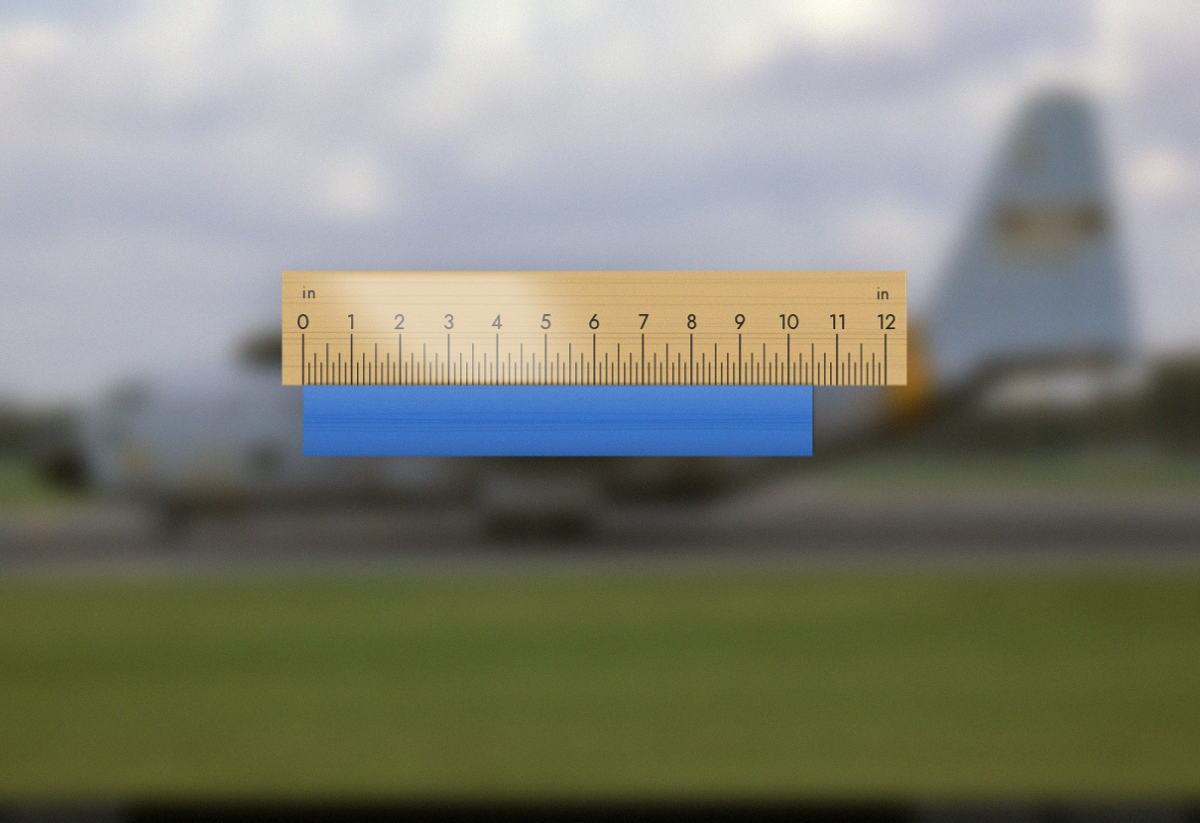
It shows 10.5 in
